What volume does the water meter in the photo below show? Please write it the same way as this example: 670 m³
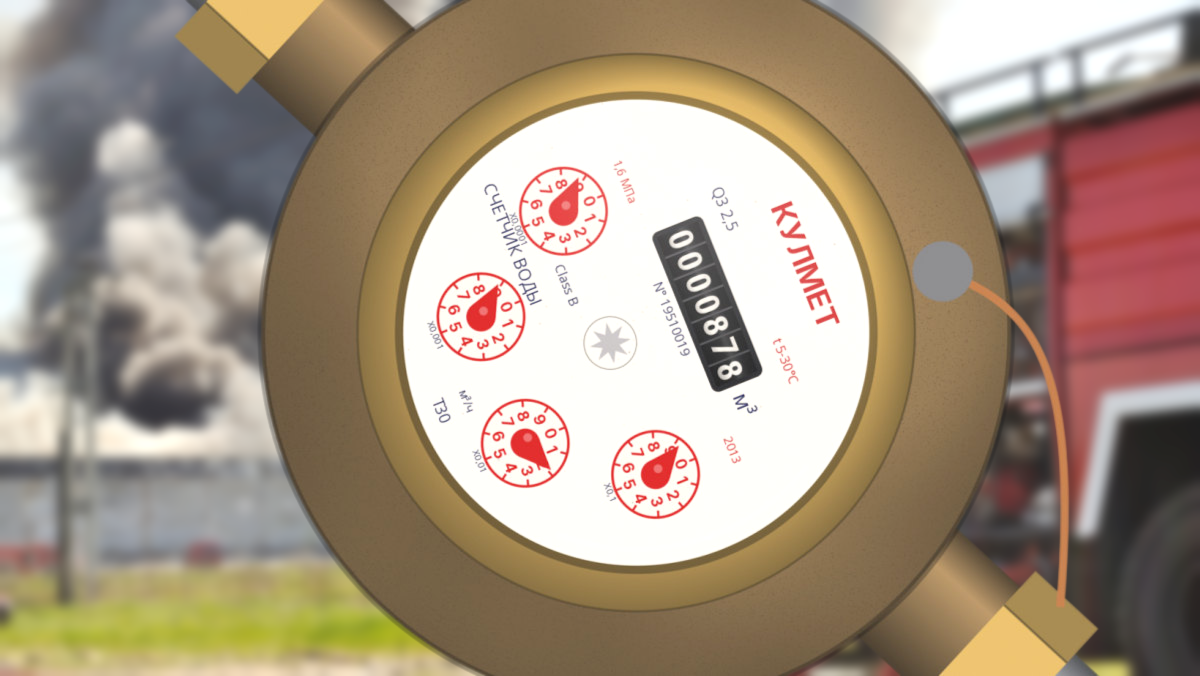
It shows 877.9188 m³
